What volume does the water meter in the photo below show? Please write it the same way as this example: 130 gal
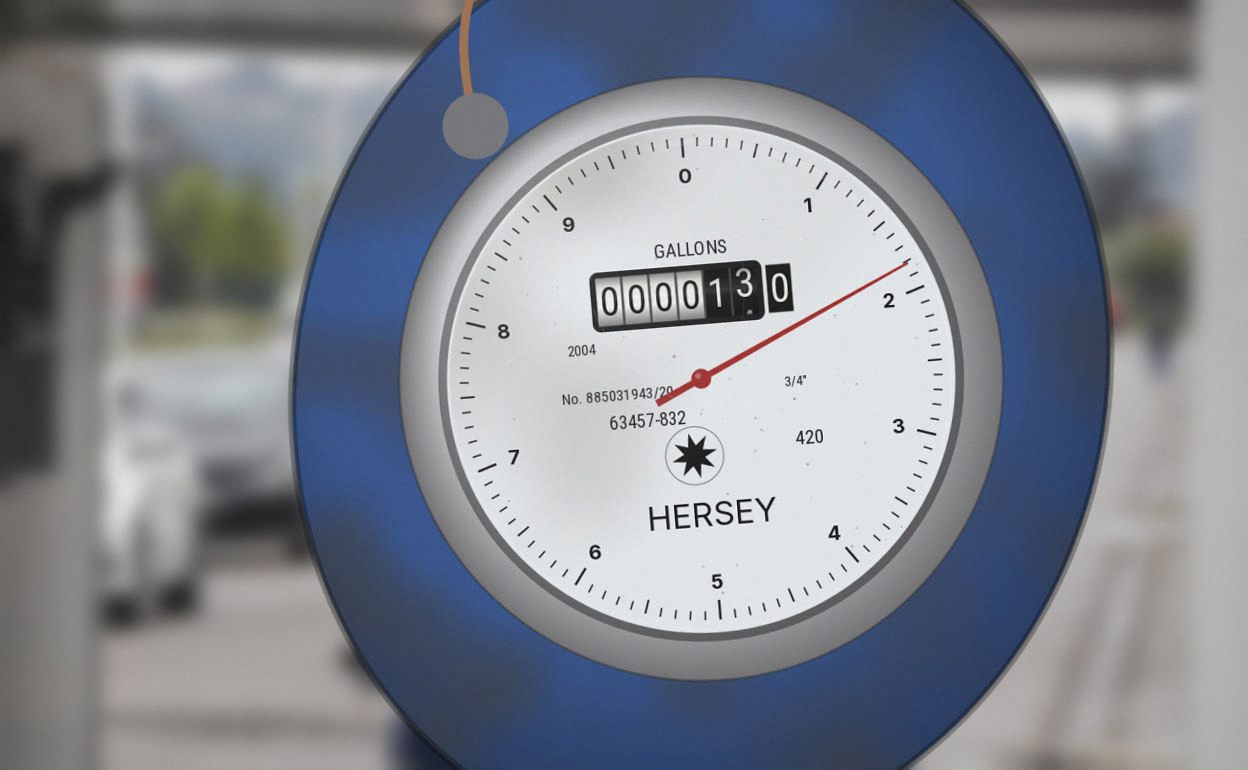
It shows 131.8 gal
